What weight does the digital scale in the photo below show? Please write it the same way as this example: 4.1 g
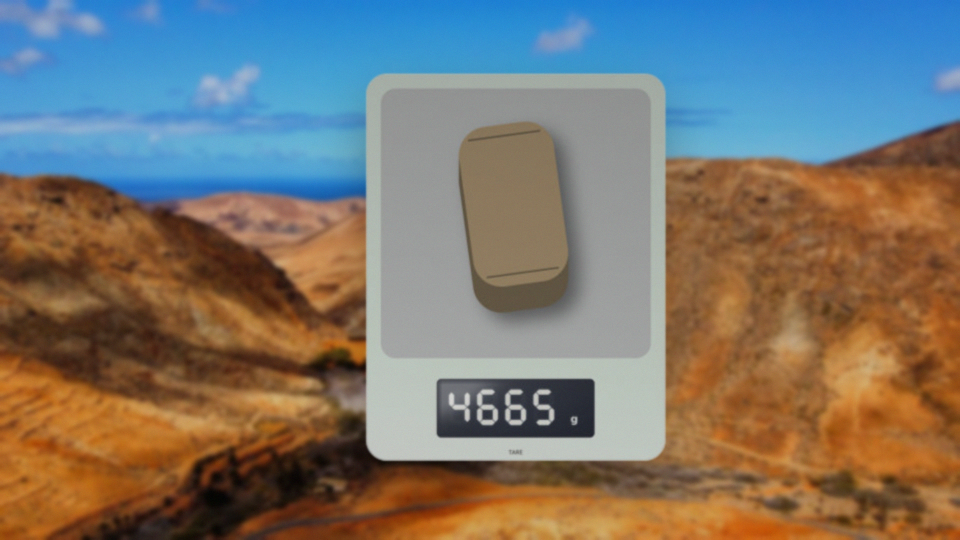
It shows 4665 g
